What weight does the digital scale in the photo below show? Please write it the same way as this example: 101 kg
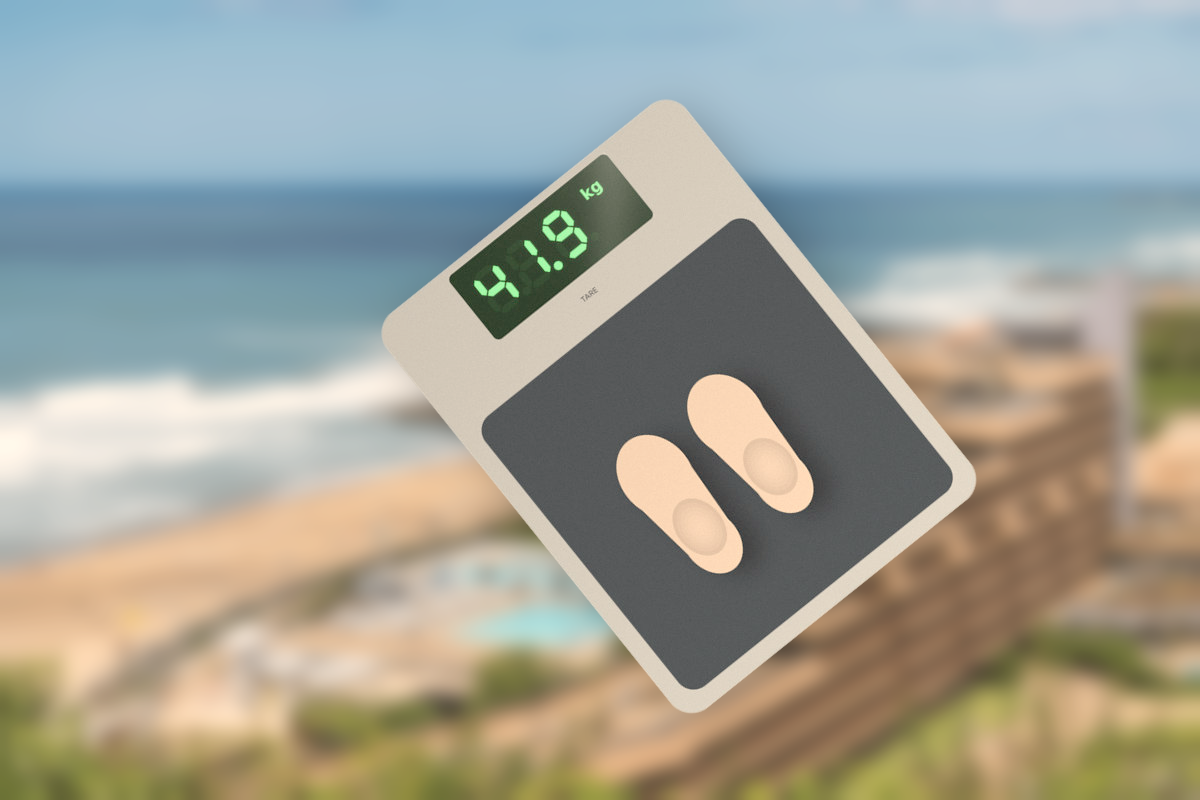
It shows 41.9 kg
